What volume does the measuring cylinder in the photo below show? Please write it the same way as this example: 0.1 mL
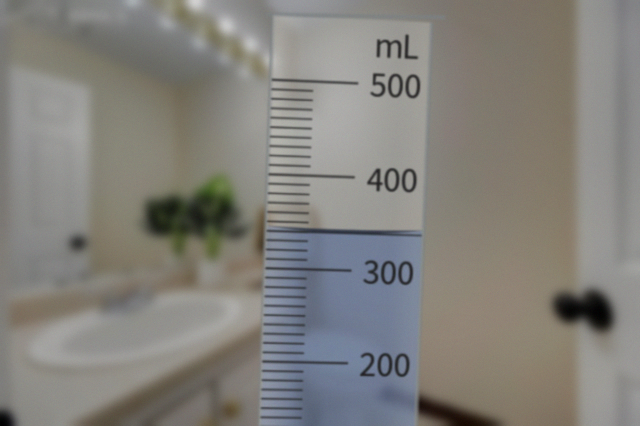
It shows 340 mL
